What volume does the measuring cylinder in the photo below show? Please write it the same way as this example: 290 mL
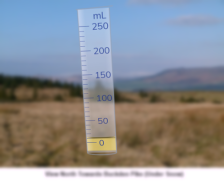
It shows 10 mL
